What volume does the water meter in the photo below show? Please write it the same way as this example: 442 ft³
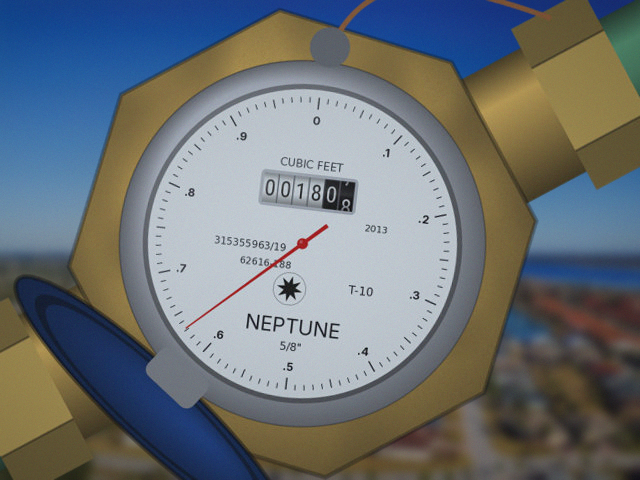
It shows 1807.63 ft³
